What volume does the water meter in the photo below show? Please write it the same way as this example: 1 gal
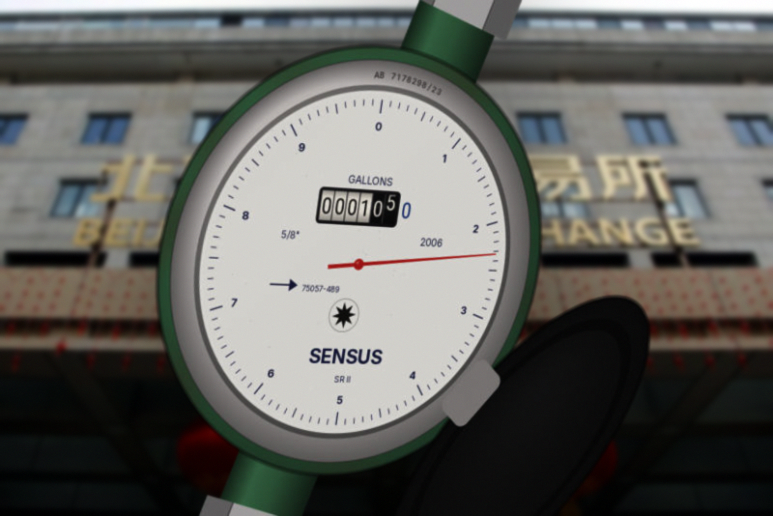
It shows 1052.3 gal
